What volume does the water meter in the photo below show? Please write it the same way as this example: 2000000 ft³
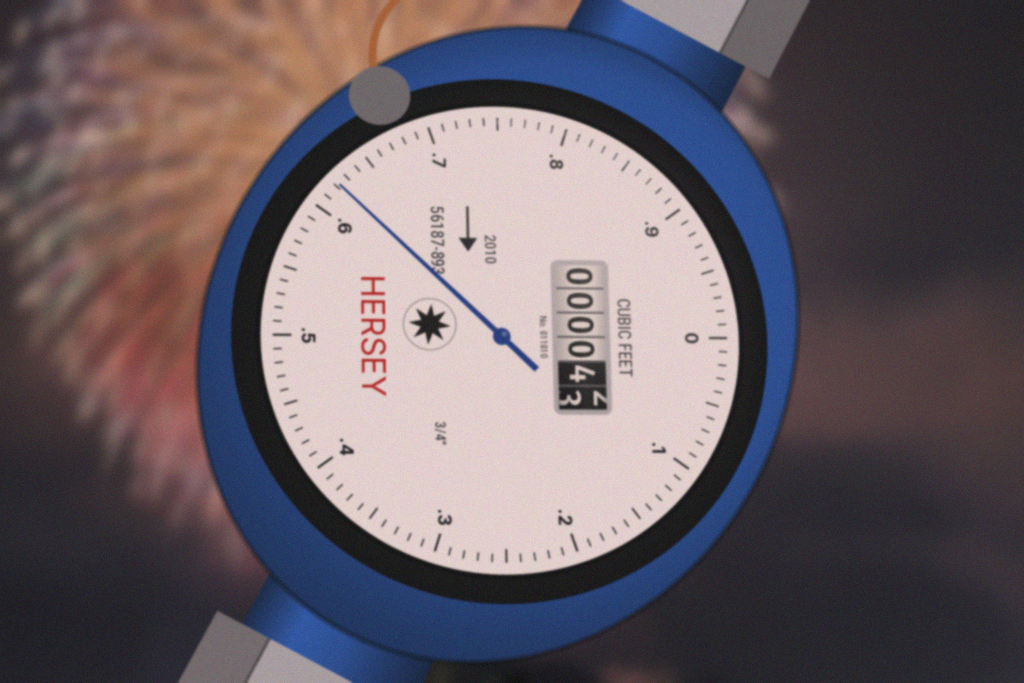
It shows 42.62 ft³
